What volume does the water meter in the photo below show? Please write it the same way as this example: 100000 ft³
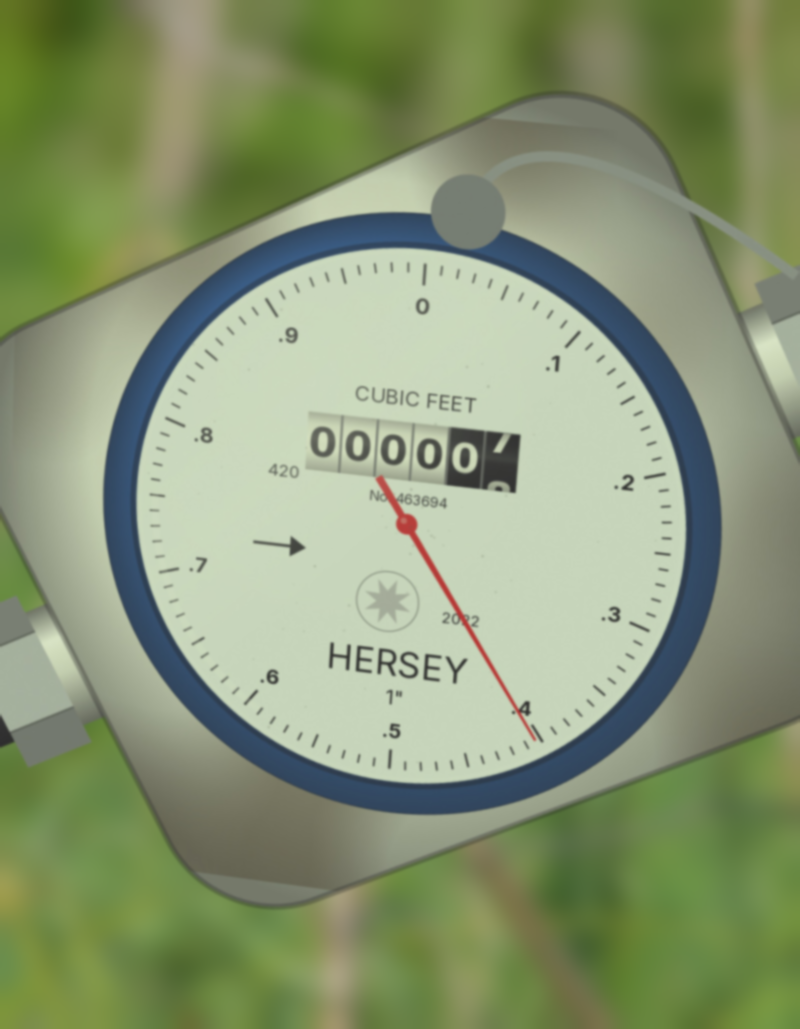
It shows 7.40 ft³
